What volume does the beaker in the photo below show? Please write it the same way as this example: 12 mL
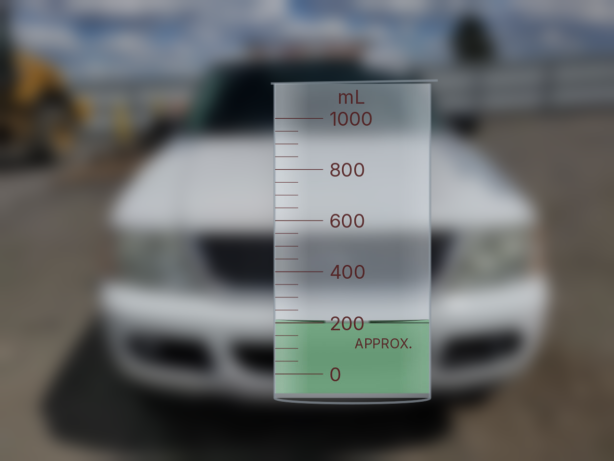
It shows 200 mL
